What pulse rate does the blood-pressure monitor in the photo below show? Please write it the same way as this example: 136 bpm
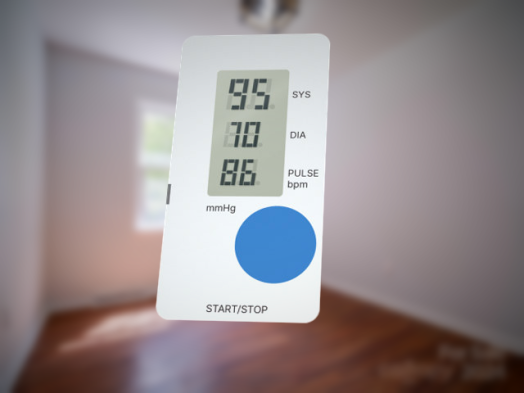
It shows 86 bpm
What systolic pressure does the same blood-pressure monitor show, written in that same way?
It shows 95 mmHg
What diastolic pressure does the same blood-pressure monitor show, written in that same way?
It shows 70 mmHg
